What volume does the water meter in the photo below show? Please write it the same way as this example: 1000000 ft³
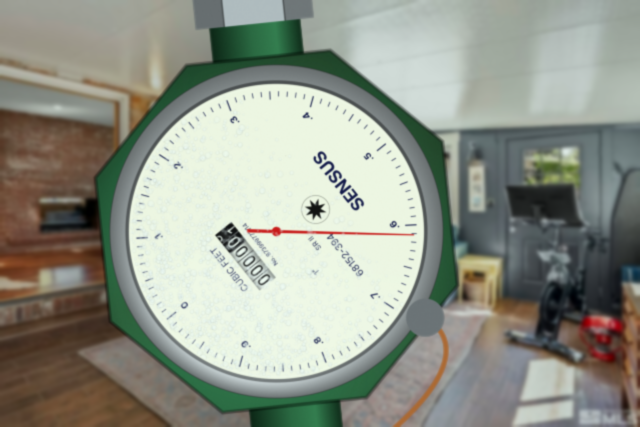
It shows 0.61 ft³
